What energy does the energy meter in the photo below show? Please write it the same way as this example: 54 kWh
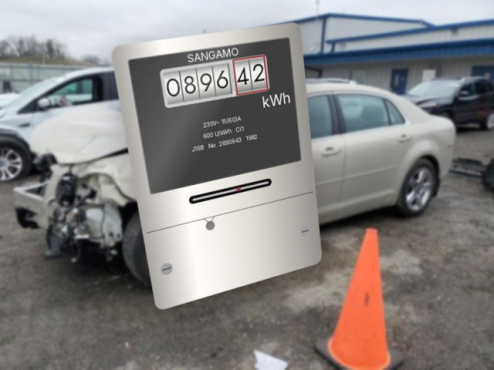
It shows 896.42 kWh
